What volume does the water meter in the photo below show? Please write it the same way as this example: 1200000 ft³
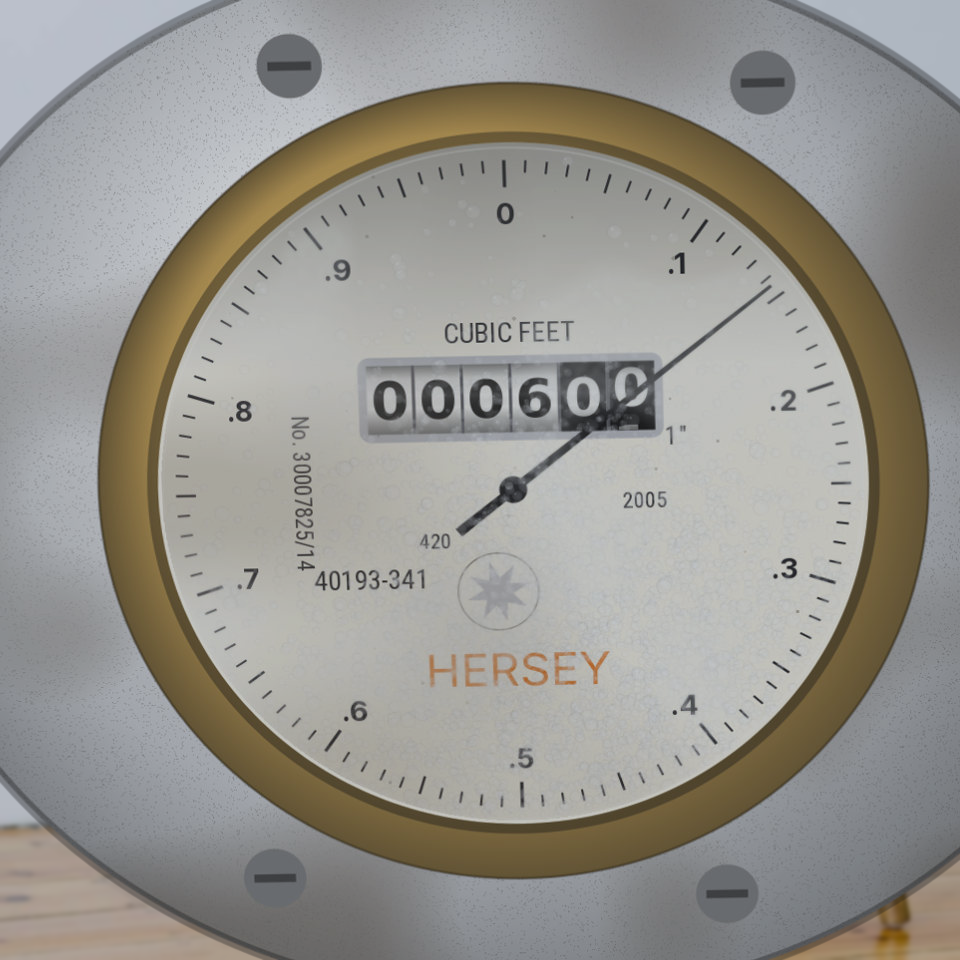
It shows 600.14 ft³
